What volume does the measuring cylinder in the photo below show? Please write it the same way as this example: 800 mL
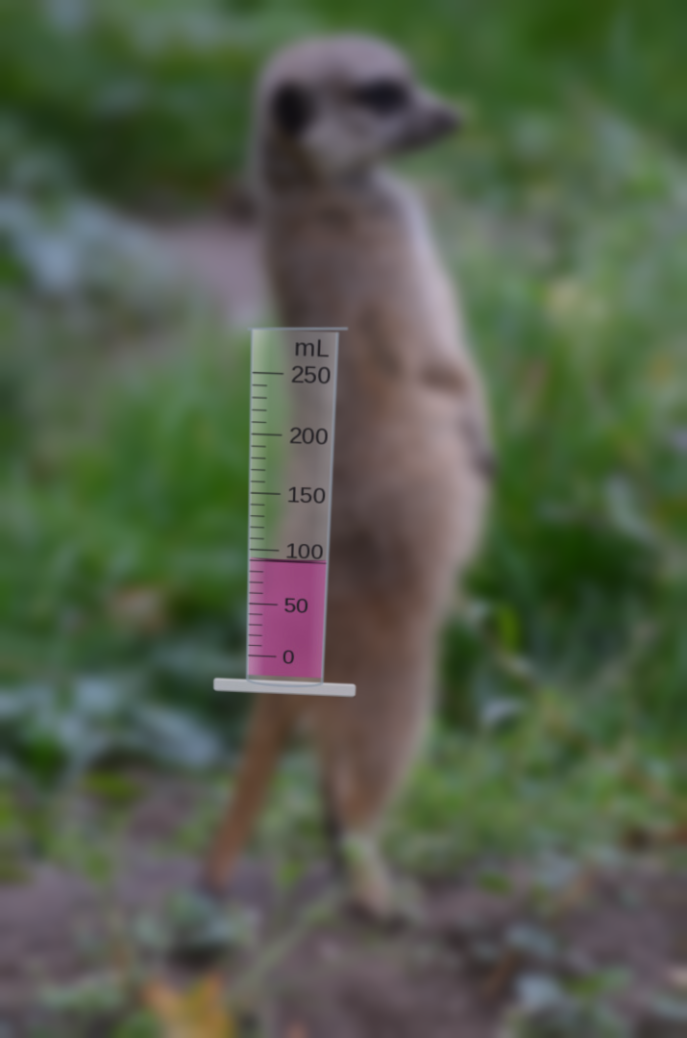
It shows 90 mL
